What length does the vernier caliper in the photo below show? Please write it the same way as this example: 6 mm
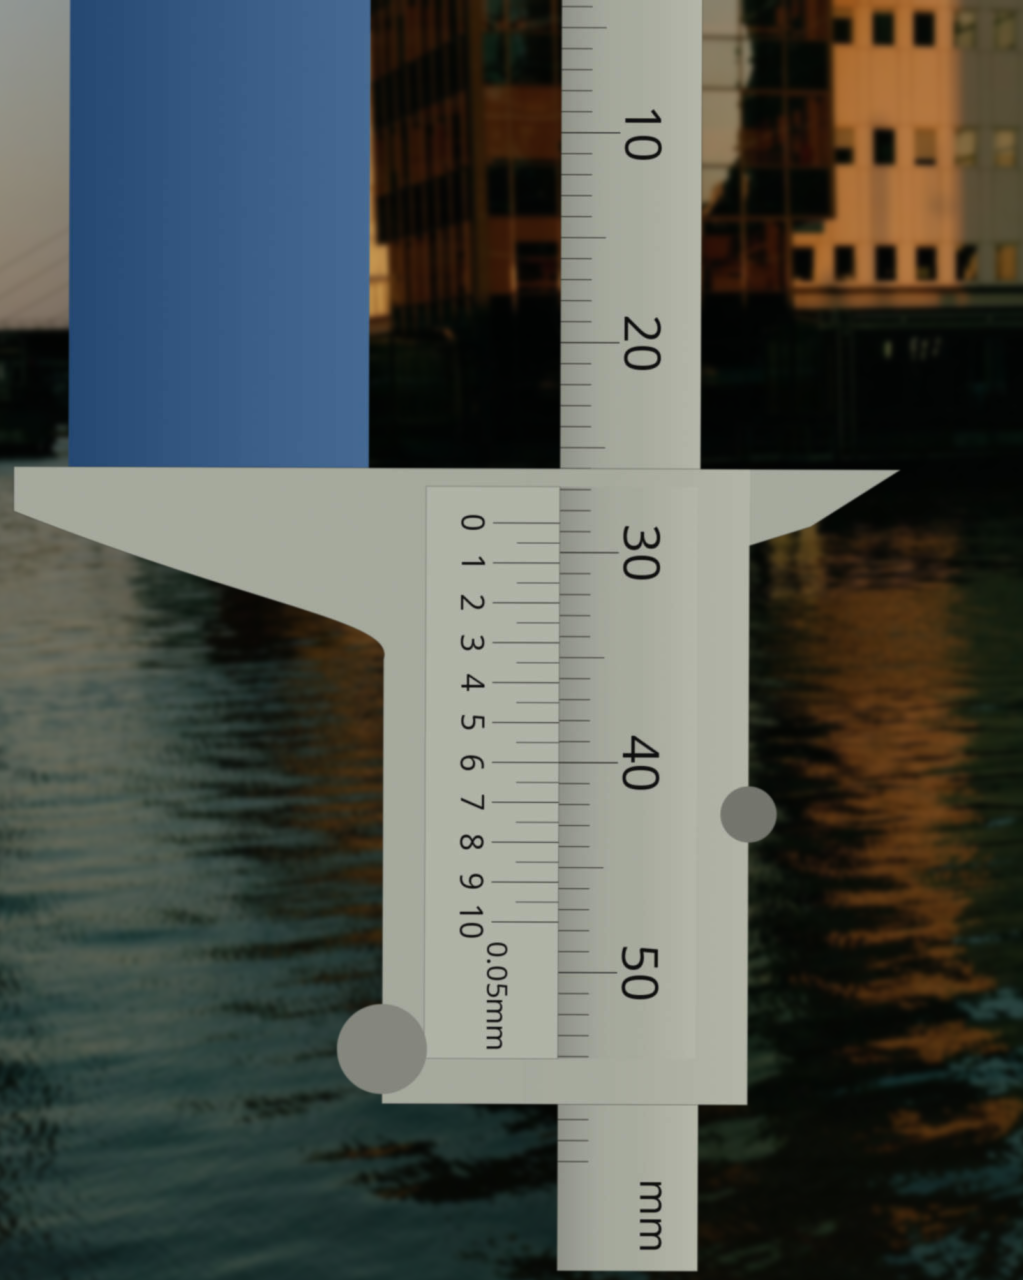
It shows 28.6 mm
